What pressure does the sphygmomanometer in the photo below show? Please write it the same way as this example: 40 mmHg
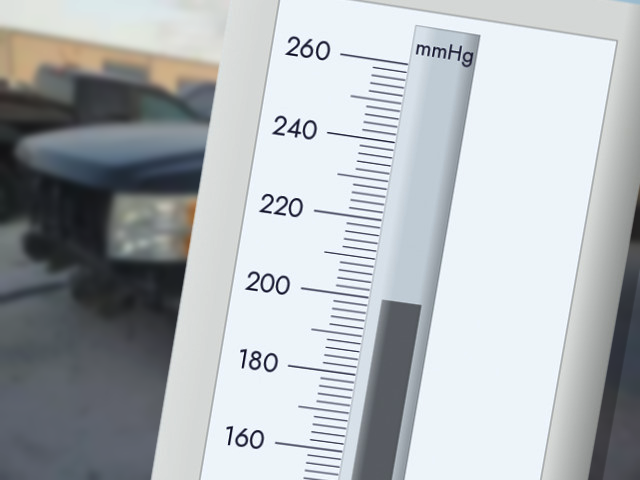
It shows 200 mmHg
